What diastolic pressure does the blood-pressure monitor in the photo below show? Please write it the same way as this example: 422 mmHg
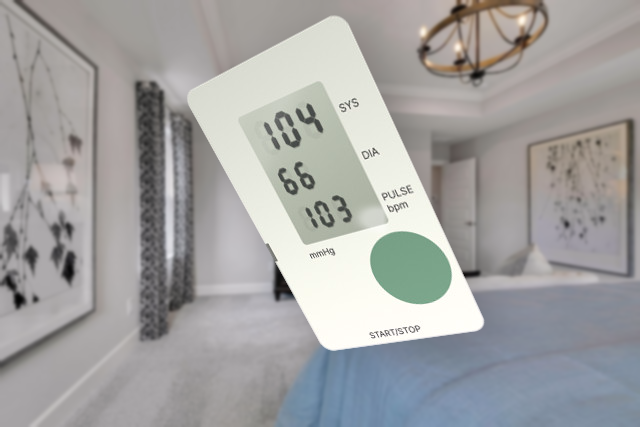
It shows 66 mmHg
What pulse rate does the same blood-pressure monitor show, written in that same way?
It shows 103 bpm
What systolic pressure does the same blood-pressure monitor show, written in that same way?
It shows 104 mmHg
